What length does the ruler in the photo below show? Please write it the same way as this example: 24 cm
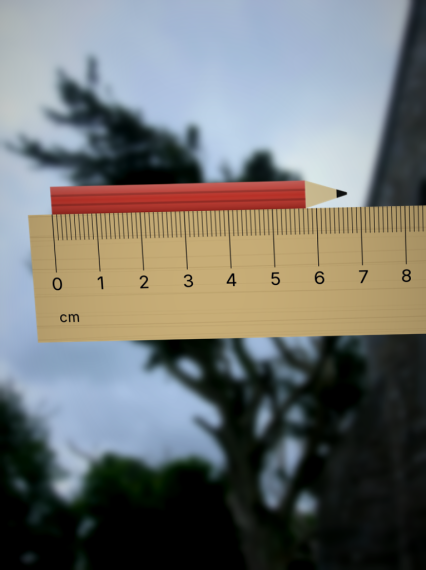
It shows 6.7 cm
